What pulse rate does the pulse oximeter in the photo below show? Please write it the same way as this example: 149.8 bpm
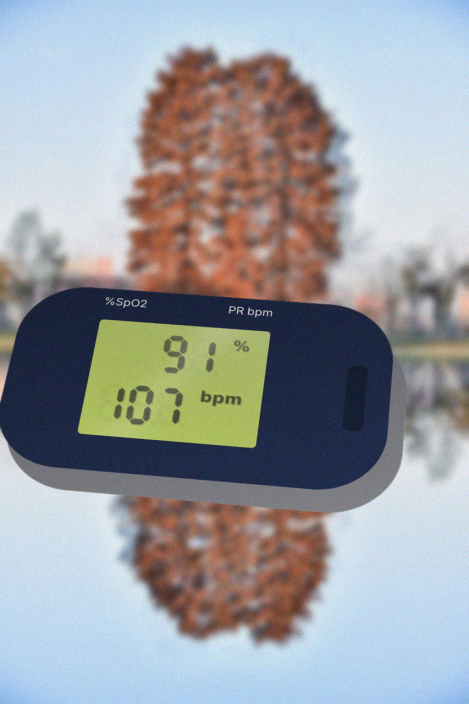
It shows 107 bpm
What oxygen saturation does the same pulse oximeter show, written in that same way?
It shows 91 %
